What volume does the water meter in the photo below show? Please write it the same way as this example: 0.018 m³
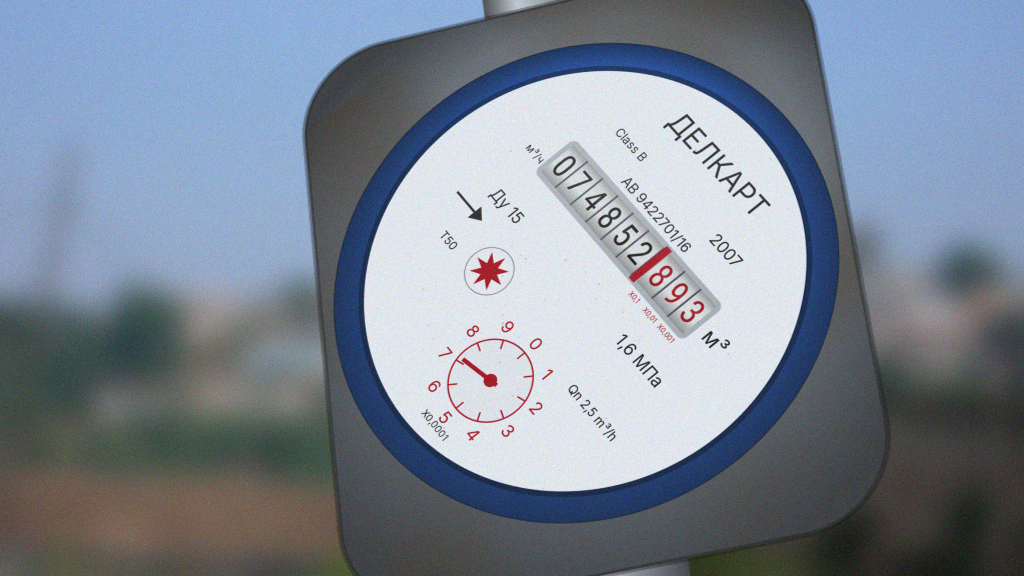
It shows 74852.8937 m³
